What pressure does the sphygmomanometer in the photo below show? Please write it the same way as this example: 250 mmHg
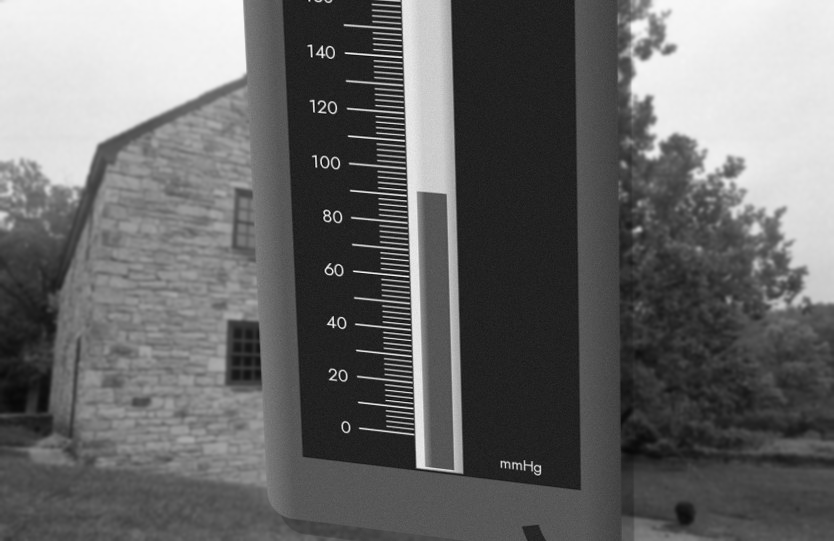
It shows 92 mmHg
